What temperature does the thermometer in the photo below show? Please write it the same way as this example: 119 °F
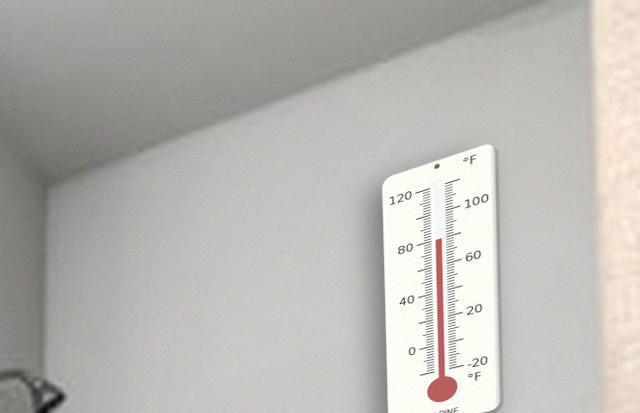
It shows 80 °F
